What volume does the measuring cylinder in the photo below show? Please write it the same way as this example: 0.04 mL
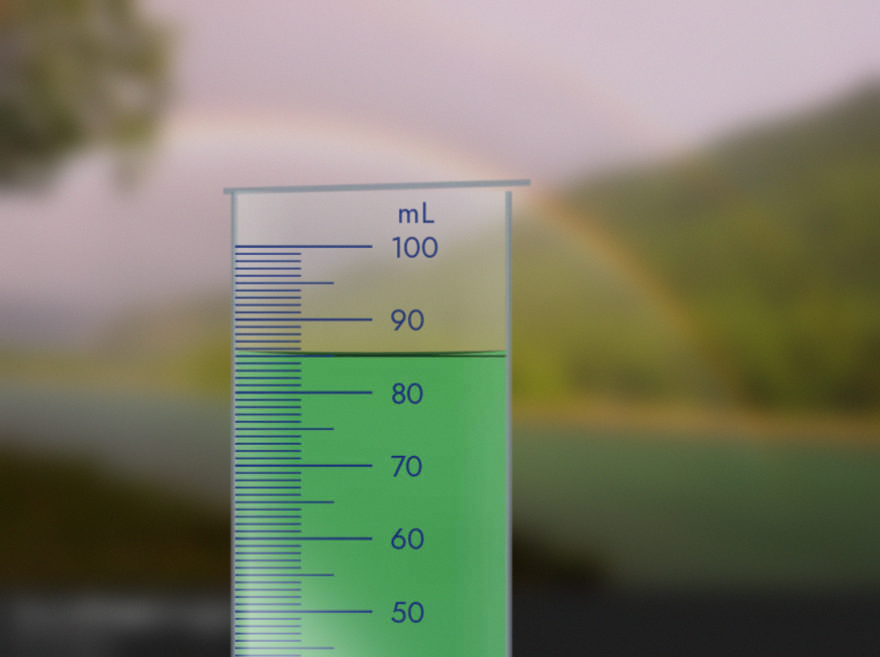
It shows 85 mL
